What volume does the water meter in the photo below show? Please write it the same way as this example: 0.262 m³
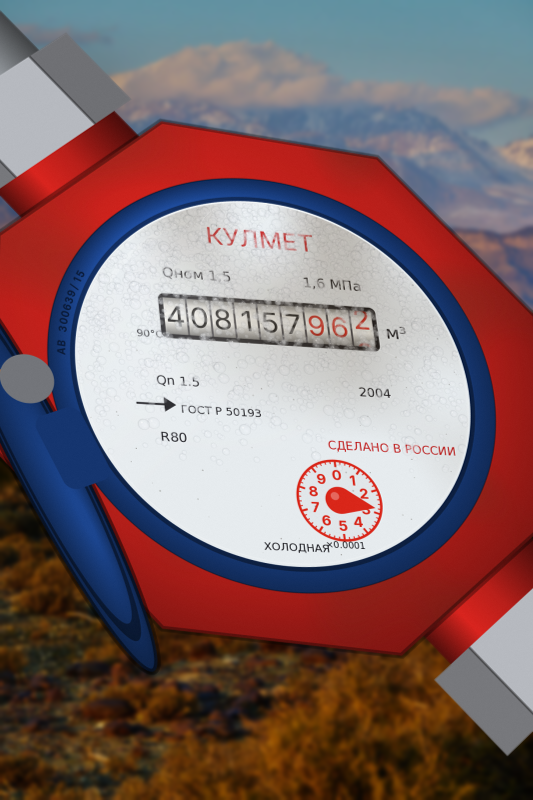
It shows 408157.9622 m³
